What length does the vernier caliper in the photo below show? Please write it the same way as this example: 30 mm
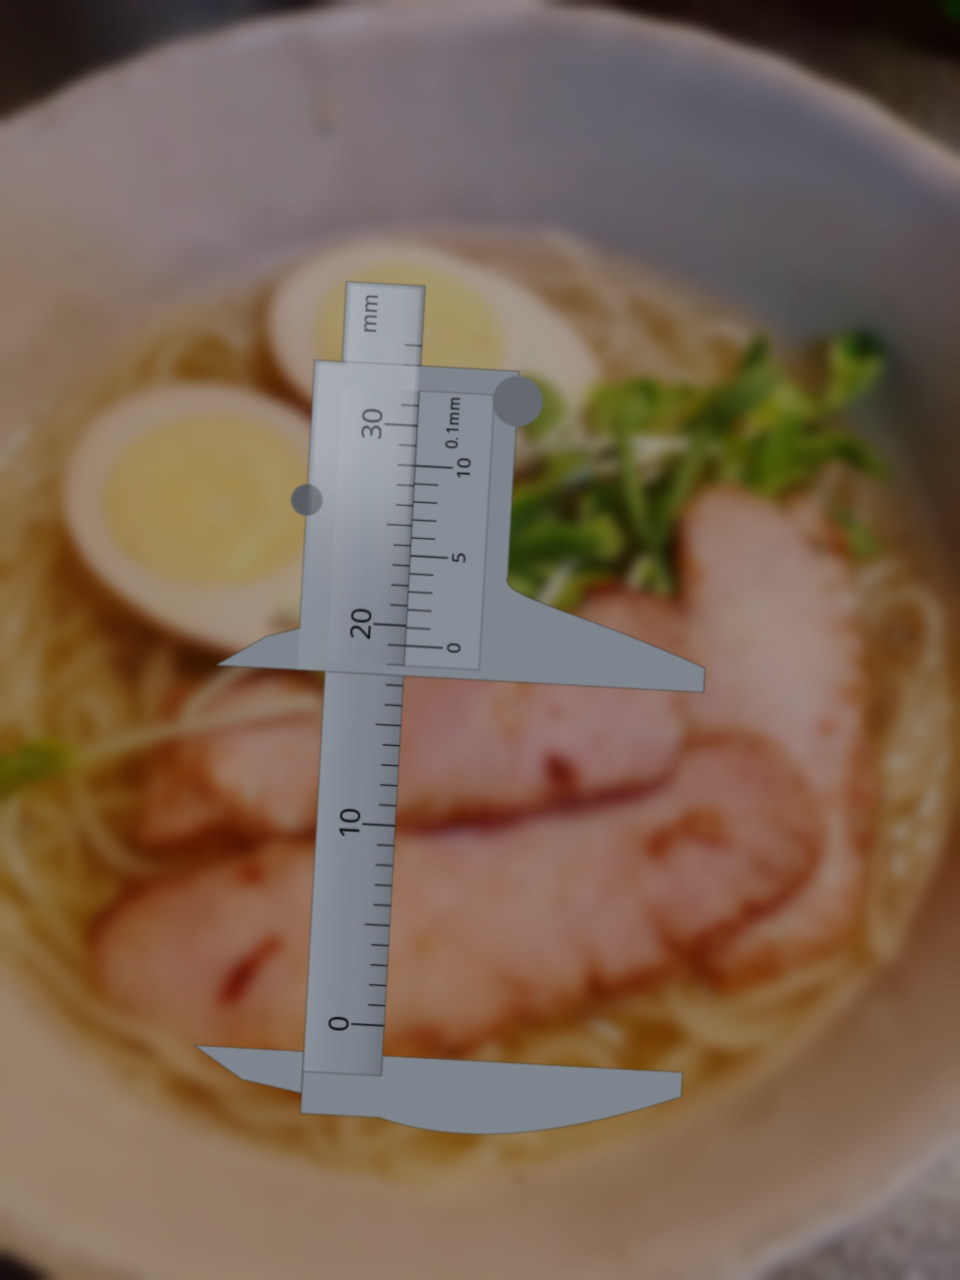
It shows 19.0 mm
